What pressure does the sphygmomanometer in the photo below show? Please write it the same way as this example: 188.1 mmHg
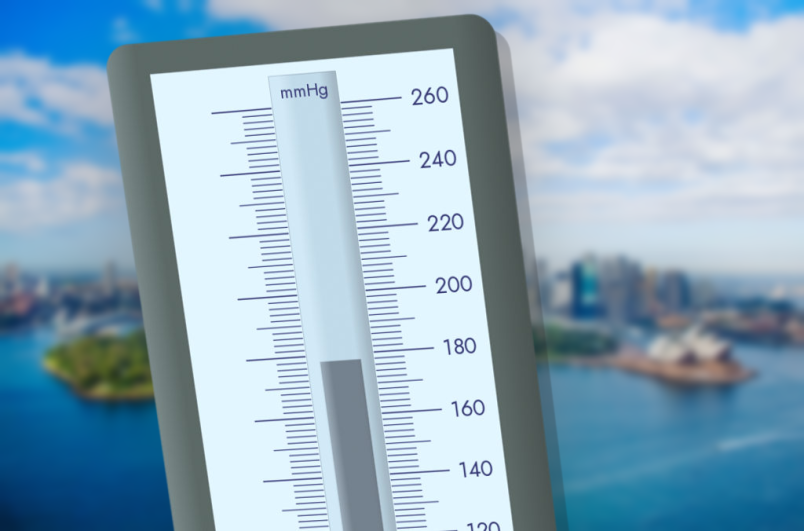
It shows 178 mmHg
